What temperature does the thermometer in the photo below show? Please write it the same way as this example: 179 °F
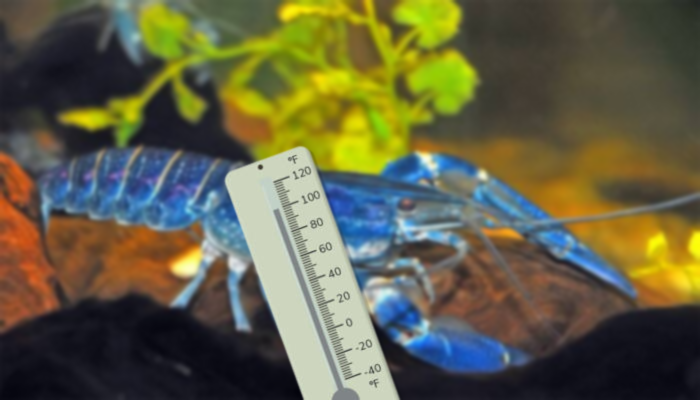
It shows 100 °F
